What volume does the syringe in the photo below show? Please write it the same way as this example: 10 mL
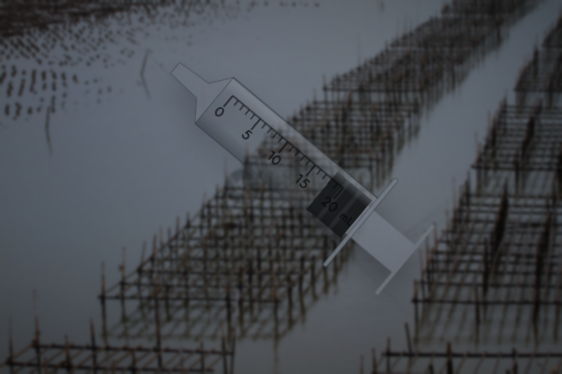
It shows 18 mL
